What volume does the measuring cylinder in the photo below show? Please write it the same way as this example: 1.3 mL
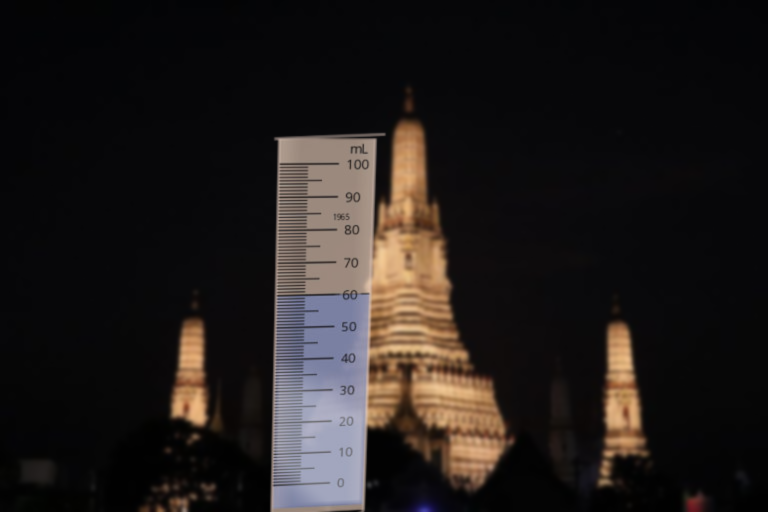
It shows 60 mL
